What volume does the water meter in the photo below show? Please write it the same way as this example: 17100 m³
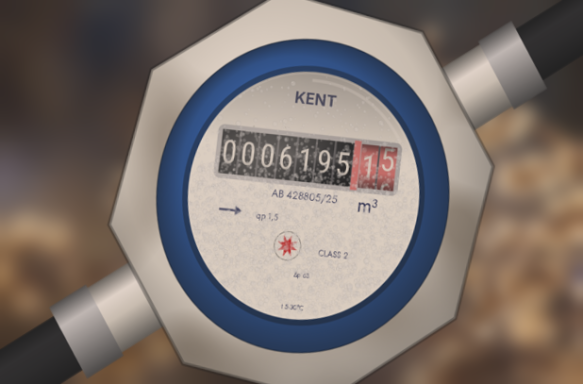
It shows 6195.15 m³
